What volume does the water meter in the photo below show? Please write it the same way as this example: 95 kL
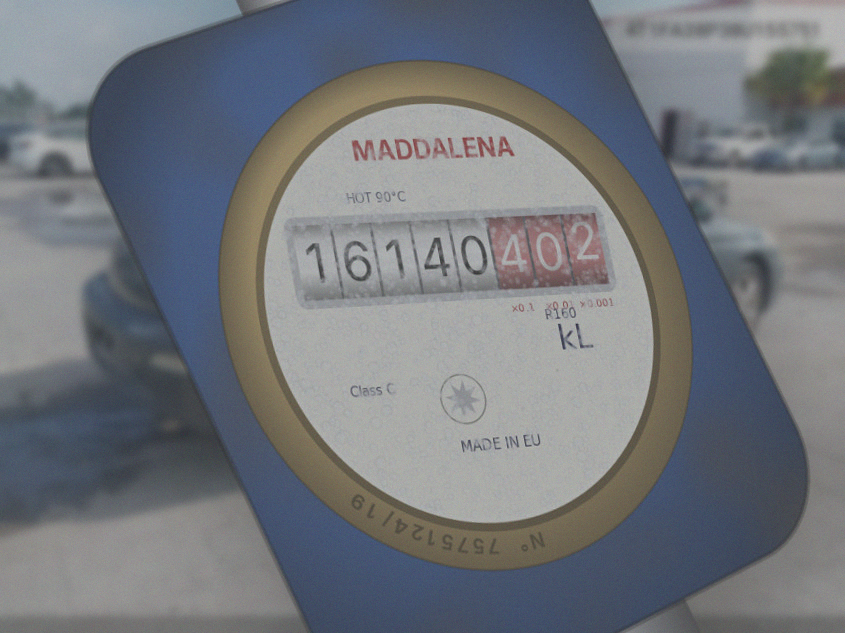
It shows 16140.402 kL
